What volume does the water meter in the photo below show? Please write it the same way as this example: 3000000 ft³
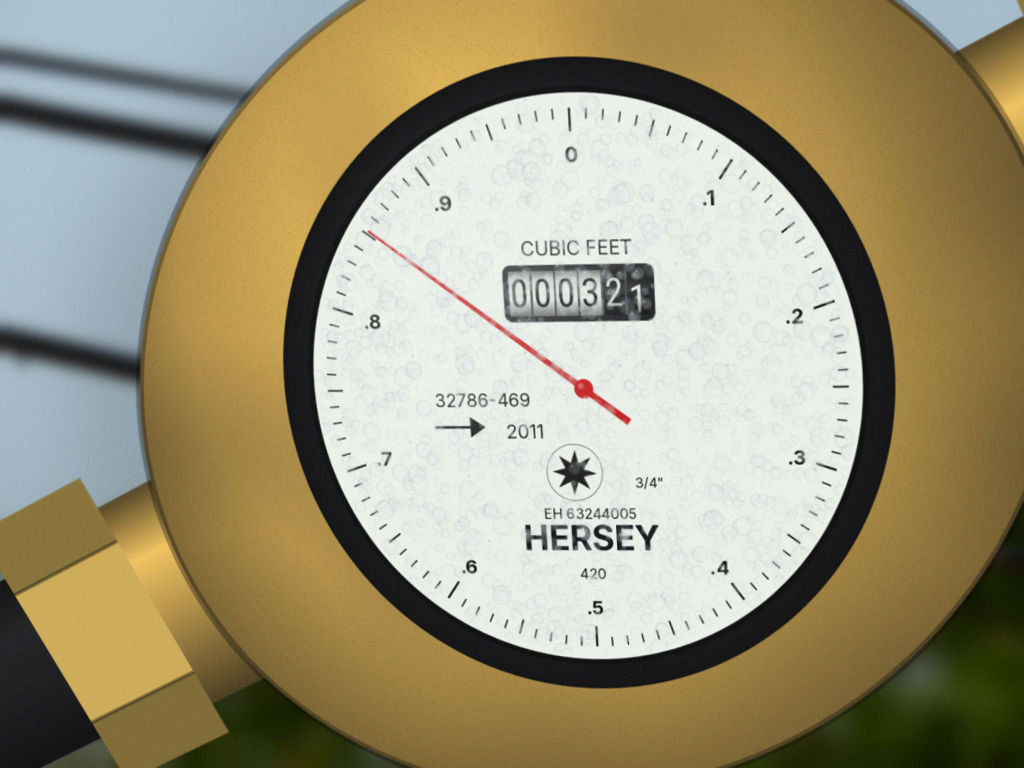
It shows 320.85 ft³
